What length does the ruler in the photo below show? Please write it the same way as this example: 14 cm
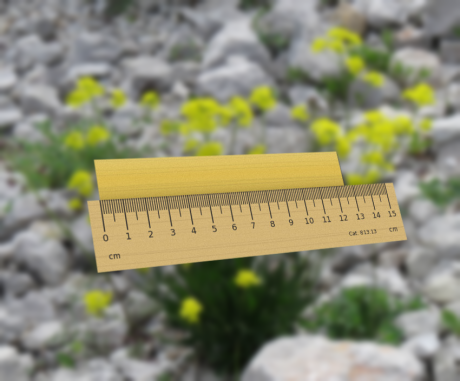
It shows 12.5 cm
